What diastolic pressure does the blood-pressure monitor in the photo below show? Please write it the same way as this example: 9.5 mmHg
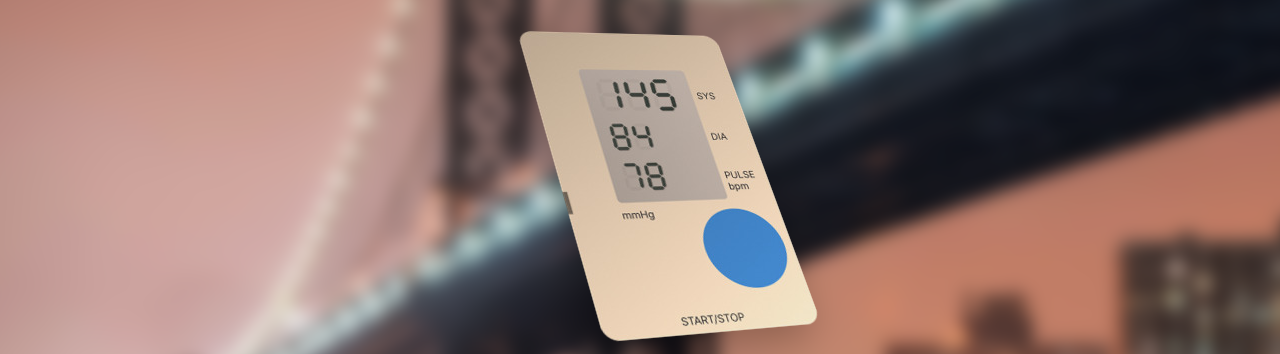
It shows 84 mmHg
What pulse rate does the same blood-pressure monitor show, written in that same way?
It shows 78 bpm
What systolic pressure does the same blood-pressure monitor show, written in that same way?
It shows 145 mmHg
